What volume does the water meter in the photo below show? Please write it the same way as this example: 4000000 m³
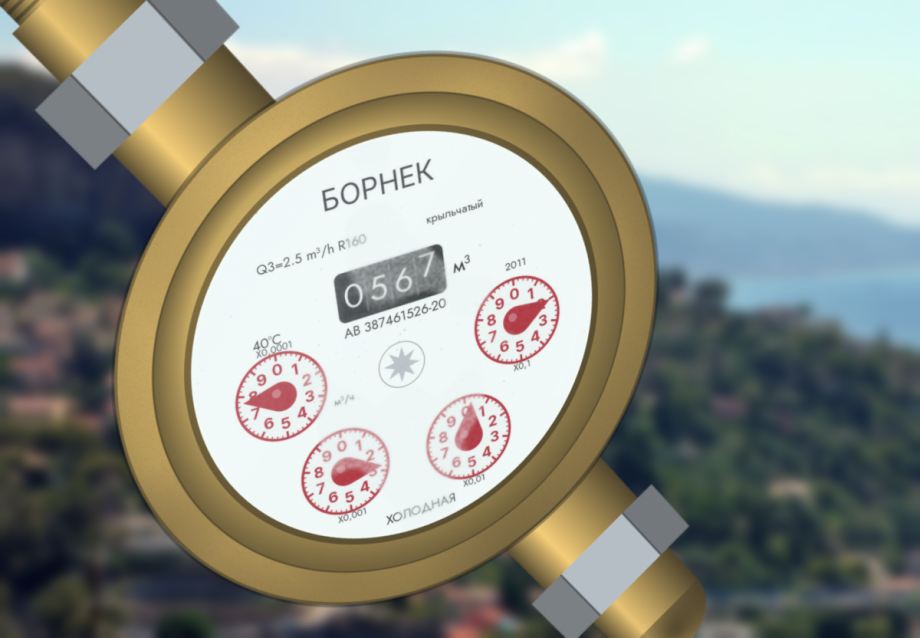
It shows 567.2027 m³
